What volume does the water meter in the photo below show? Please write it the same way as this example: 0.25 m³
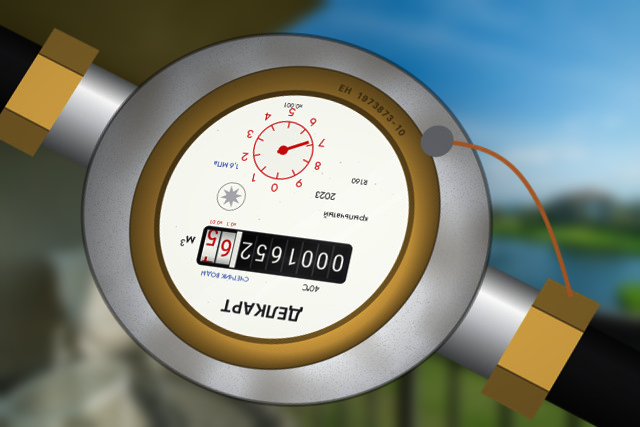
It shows 1652.646 m³
